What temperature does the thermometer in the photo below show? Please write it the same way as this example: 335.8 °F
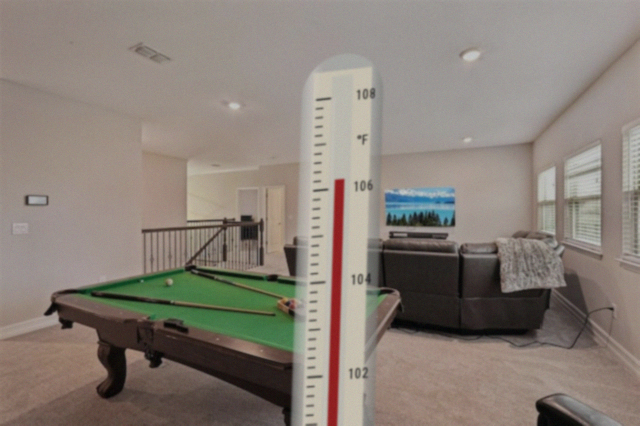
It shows 106.2 °F
